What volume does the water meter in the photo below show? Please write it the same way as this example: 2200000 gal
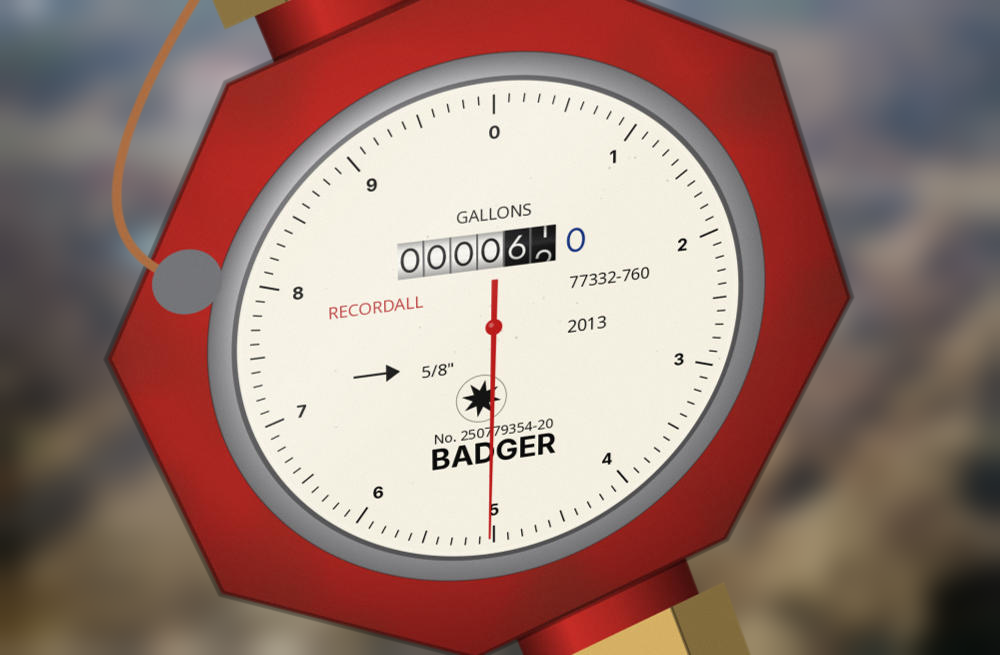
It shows 615.0 gal
